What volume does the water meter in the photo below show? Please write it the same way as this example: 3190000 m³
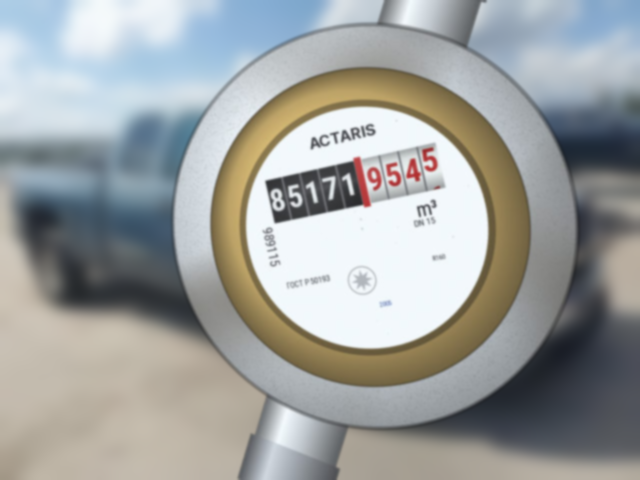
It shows 85171.9545 m³
